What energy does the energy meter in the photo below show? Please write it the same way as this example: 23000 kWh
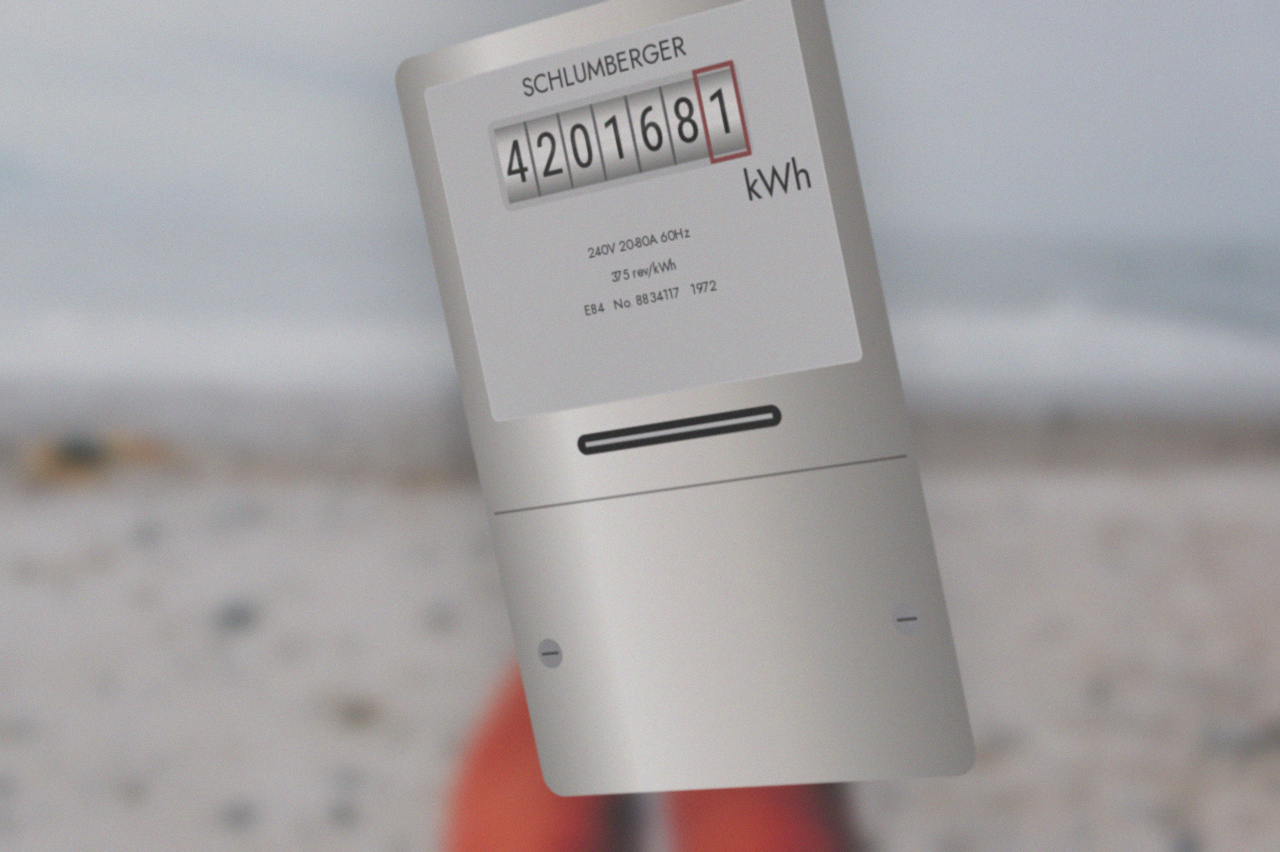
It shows 420168.1 kWh
